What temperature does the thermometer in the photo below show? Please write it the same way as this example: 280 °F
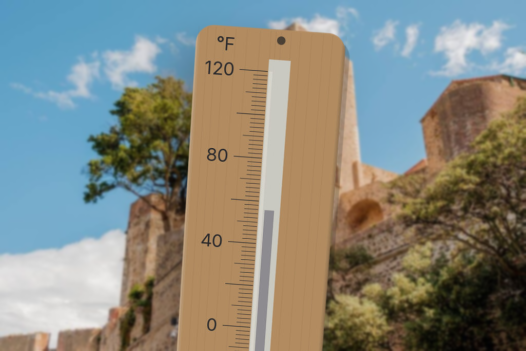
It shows 56 °F
